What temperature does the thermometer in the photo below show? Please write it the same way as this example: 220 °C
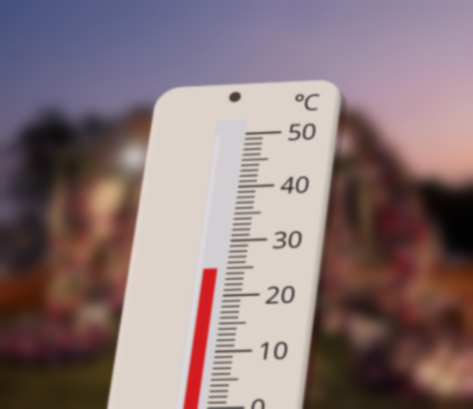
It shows 25 °C
